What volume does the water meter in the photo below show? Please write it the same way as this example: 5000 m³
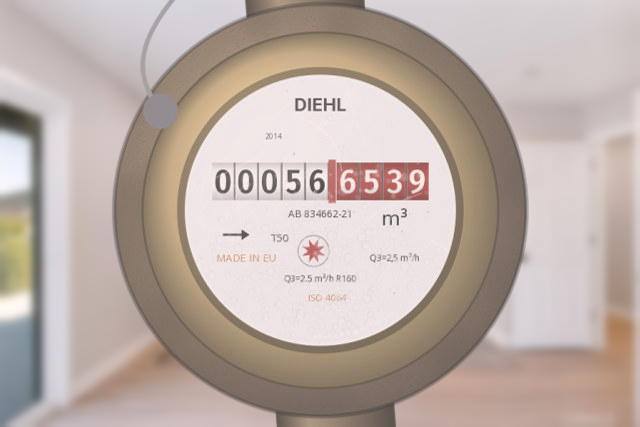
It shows 56.6539 m³
